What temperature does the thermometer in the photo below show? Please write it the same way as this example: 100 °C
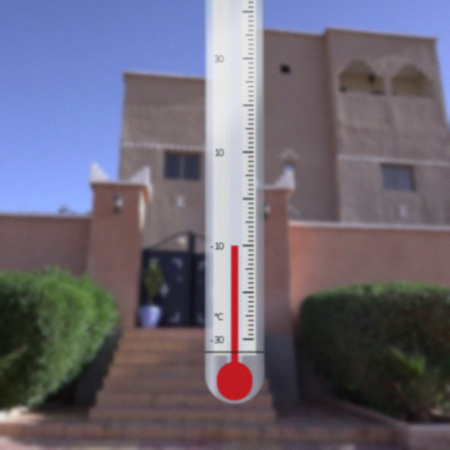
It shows -10 °C
